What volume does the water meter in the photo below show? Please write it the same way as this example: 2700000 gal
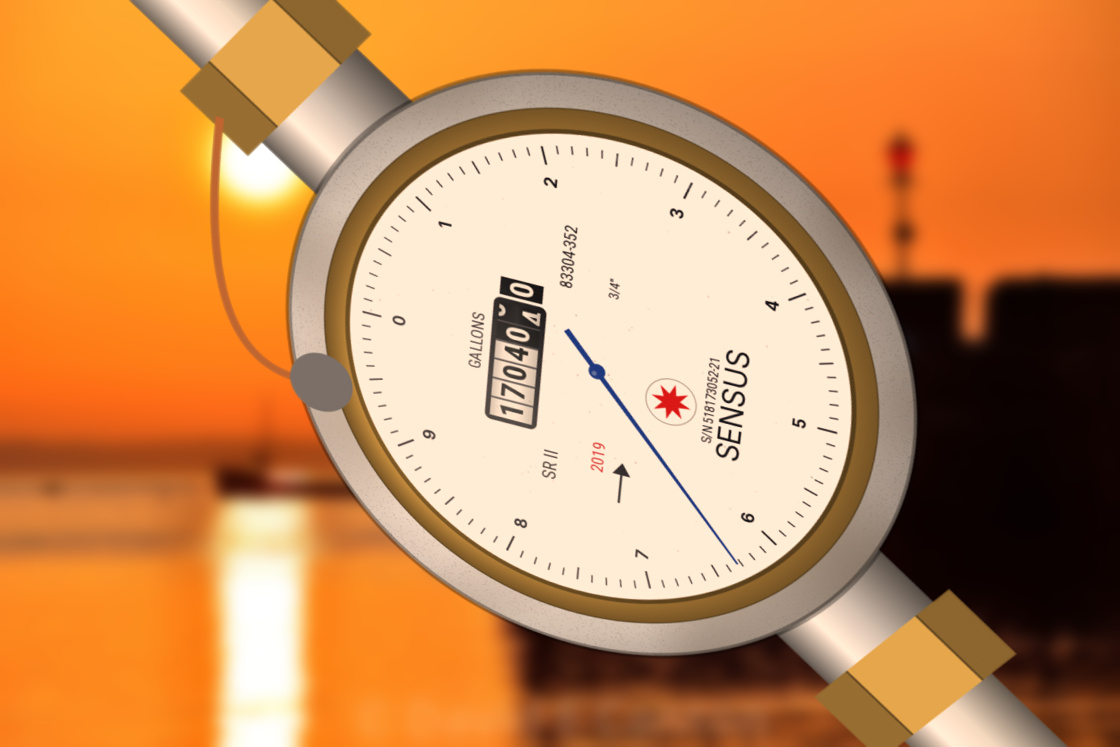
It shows 1704036.3 gal
